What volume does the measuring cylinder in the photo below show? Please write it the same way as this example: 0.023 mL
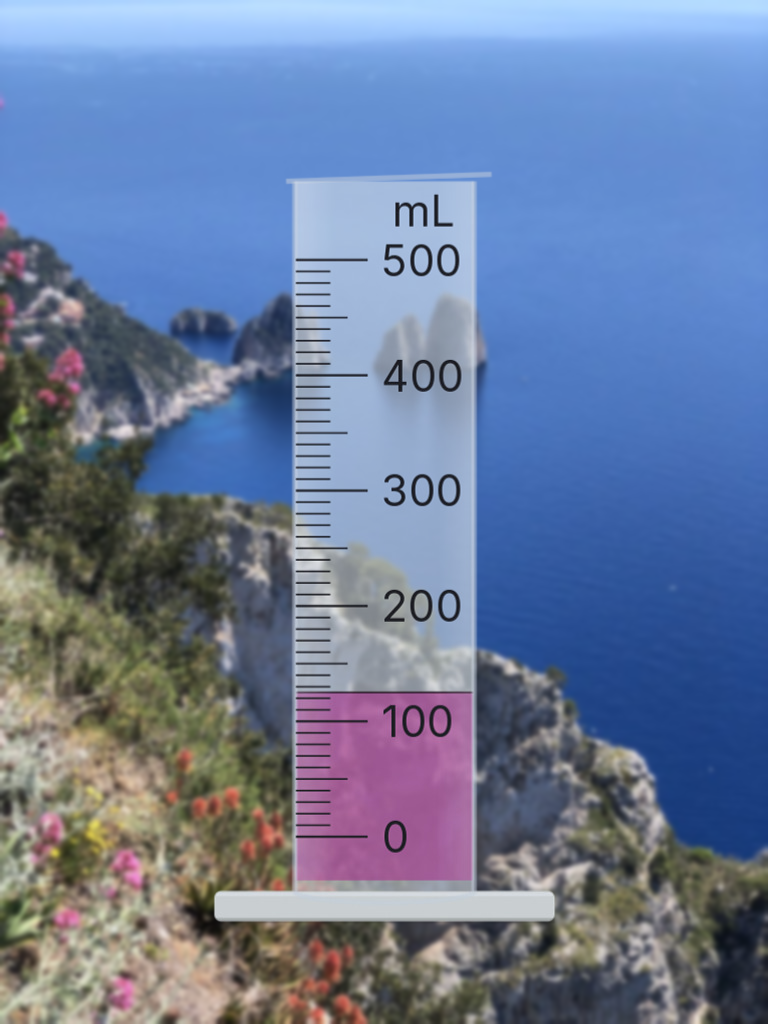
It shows 125 mL
